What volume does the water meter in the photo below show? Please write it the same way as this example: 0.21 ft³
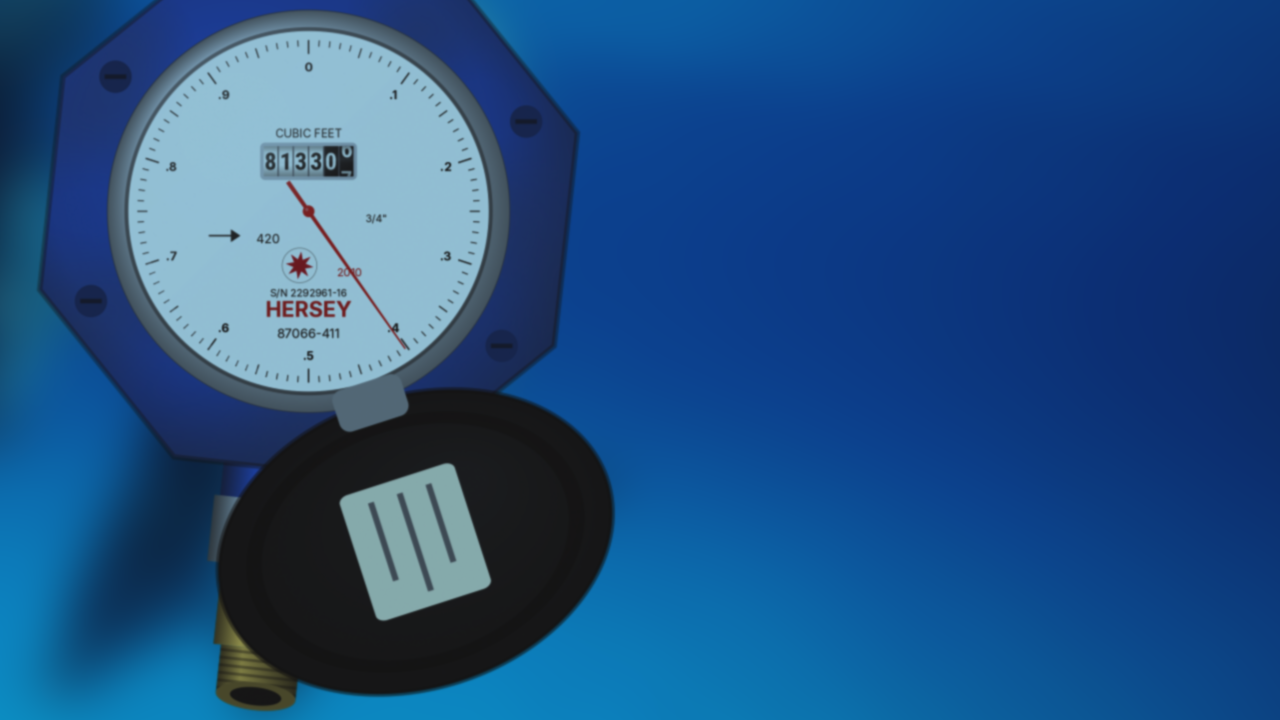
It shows 813306.40 ft³
